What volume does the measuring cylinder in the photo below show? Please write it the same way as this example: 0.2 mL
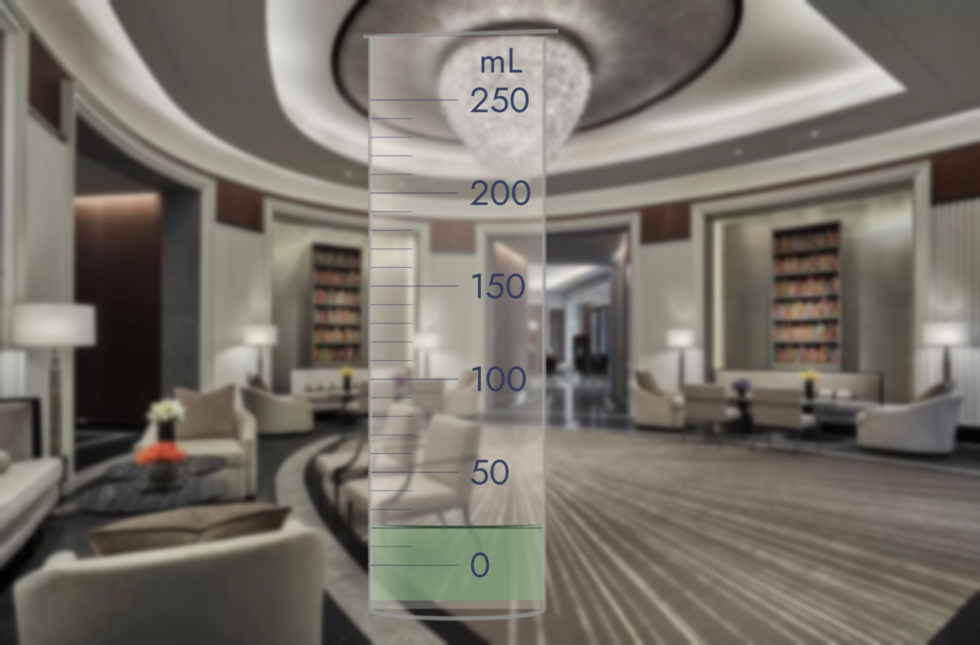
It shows 20 mL
